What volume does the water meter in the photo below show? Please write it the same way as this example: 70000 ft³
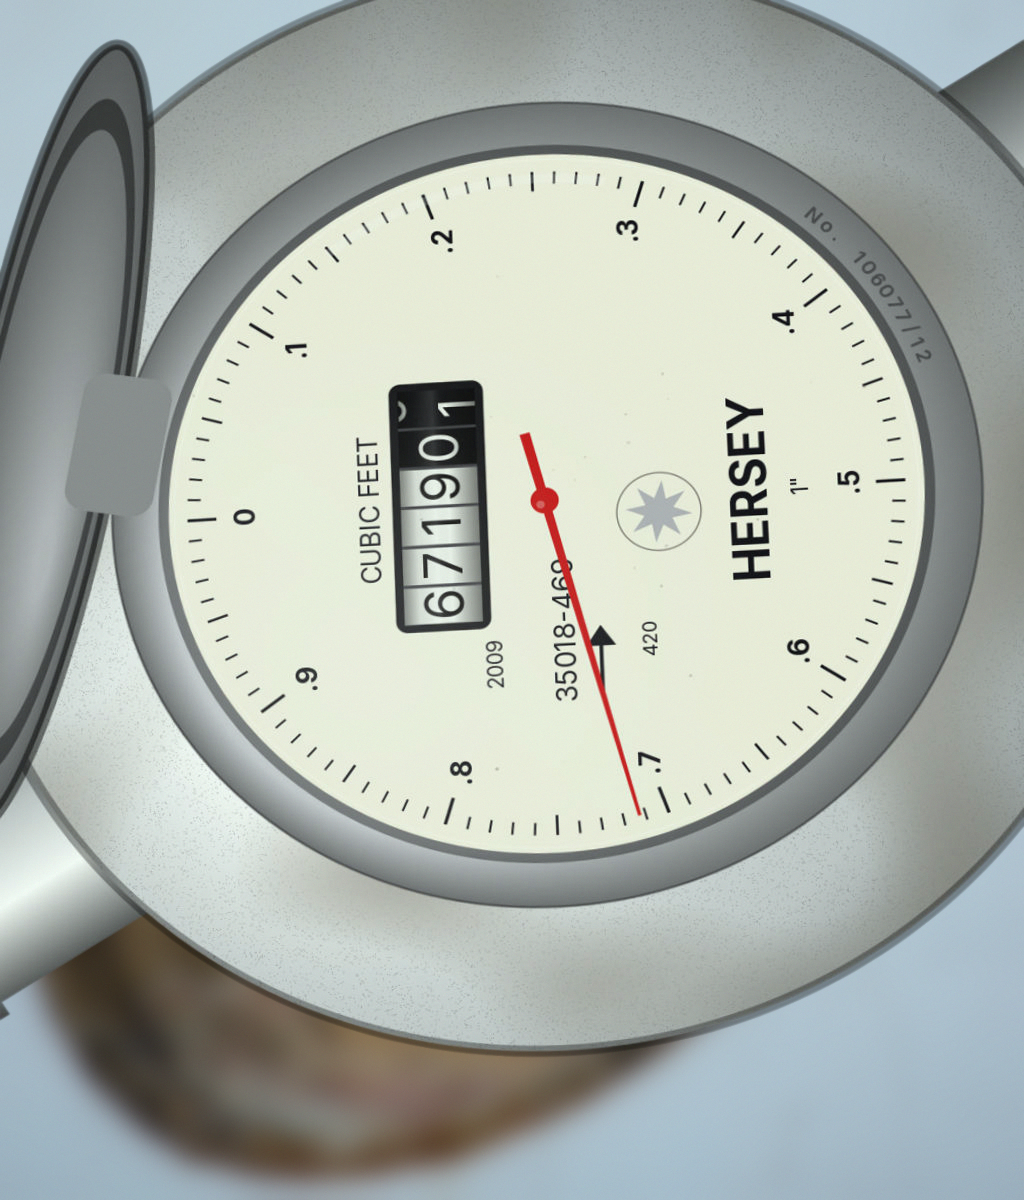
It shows 671900.71 ft³
